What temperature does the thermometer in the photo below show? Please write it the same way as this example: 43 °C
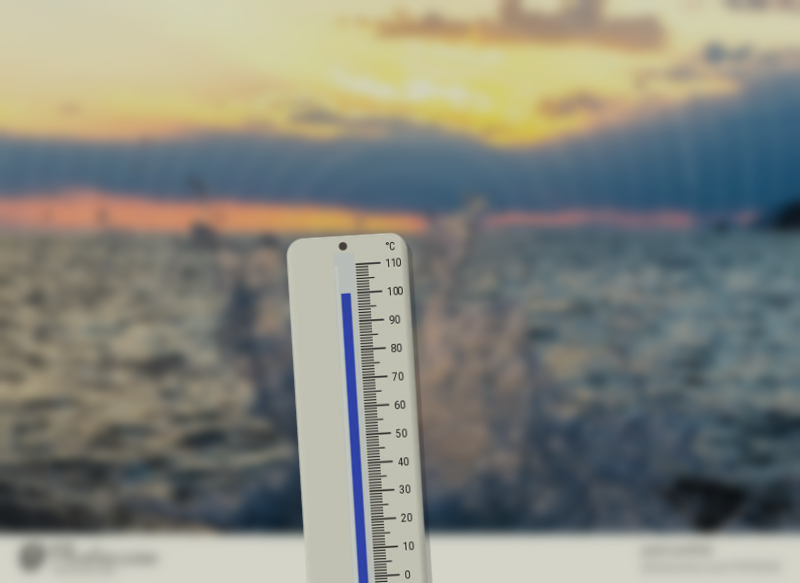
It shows 100 °C
